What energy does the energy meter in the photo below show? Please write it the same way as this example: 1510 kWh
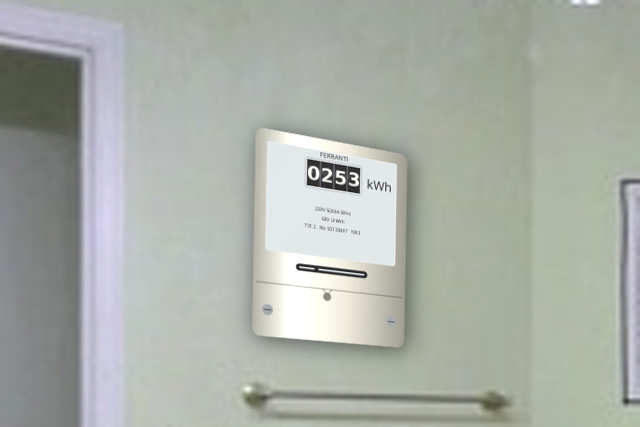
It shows 253 kWh
